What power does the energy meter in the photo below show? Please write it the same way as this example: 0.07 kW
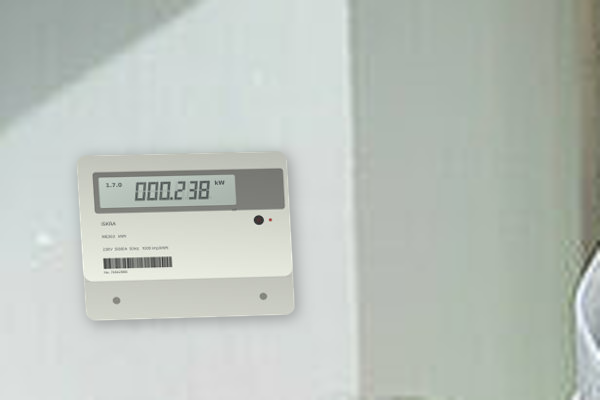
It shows 0.238 kW
